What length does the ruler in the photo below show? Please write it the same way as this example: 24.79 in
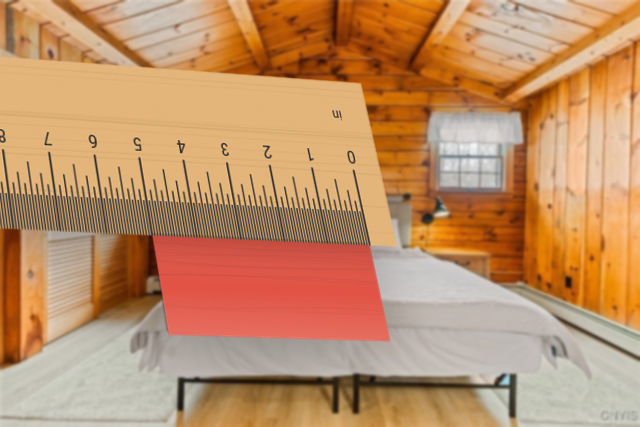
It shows 5 in
